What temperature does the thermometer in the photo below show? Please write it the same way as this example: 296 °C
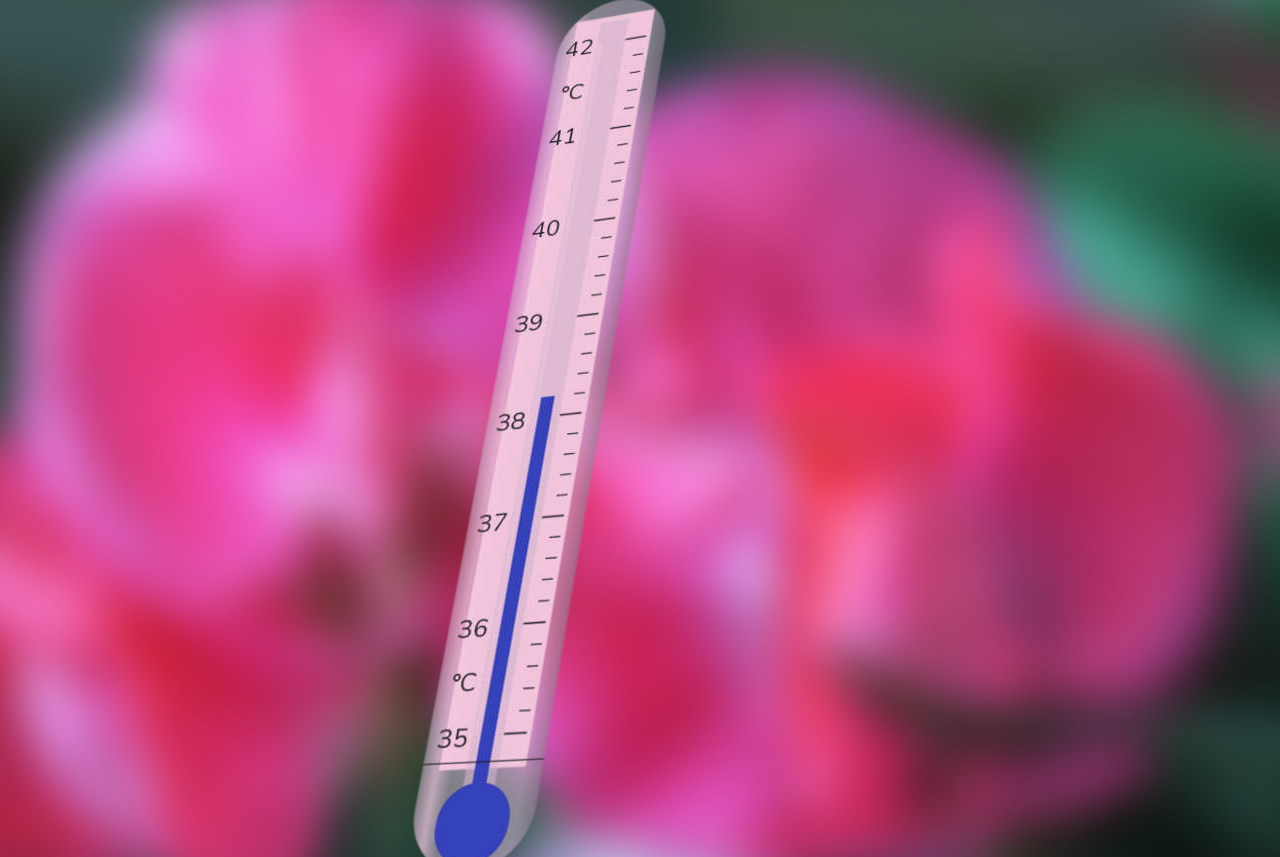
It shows 38.2 °C
